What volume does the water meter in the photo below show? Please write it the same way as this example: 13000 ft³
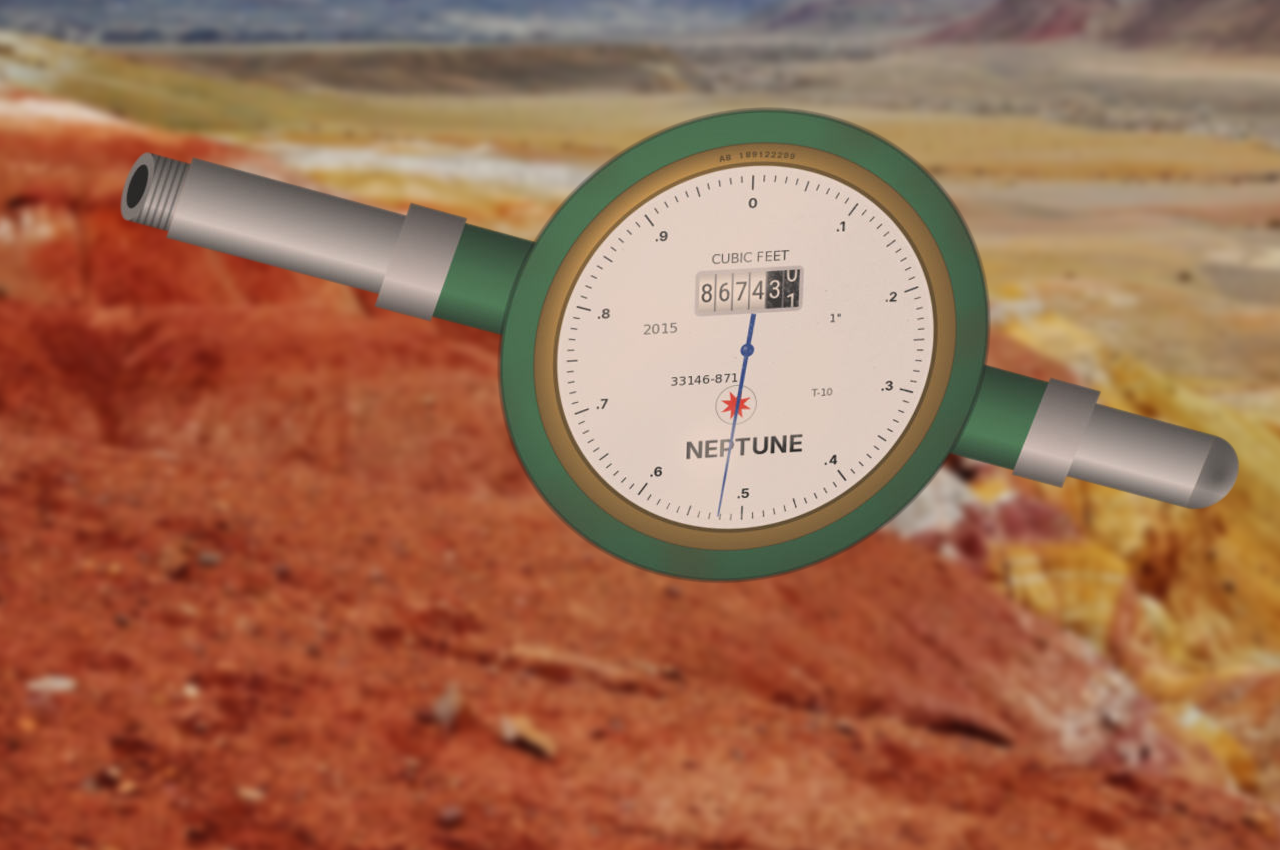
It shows 867430.52 ft³
